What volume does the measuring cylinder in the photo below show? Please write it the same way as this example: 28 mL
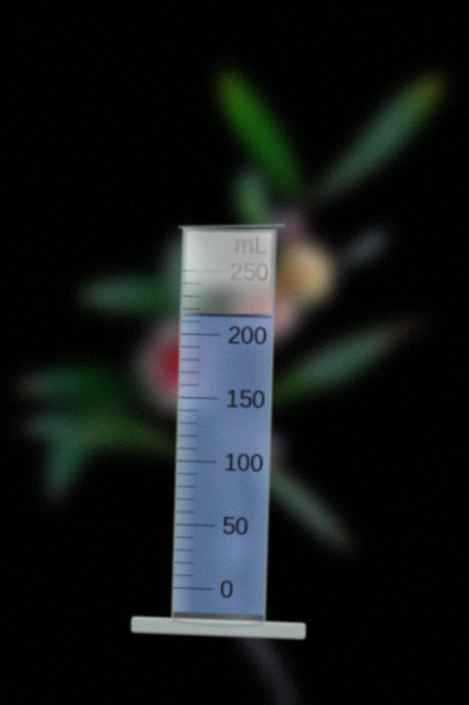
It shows 215 mL
